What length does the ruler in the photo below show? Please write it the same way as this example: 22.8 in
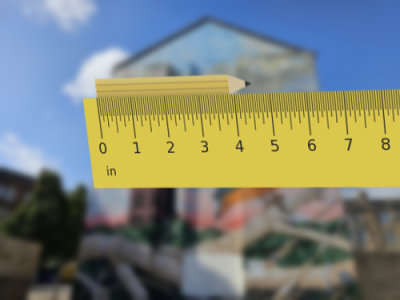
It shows 4.5 in
